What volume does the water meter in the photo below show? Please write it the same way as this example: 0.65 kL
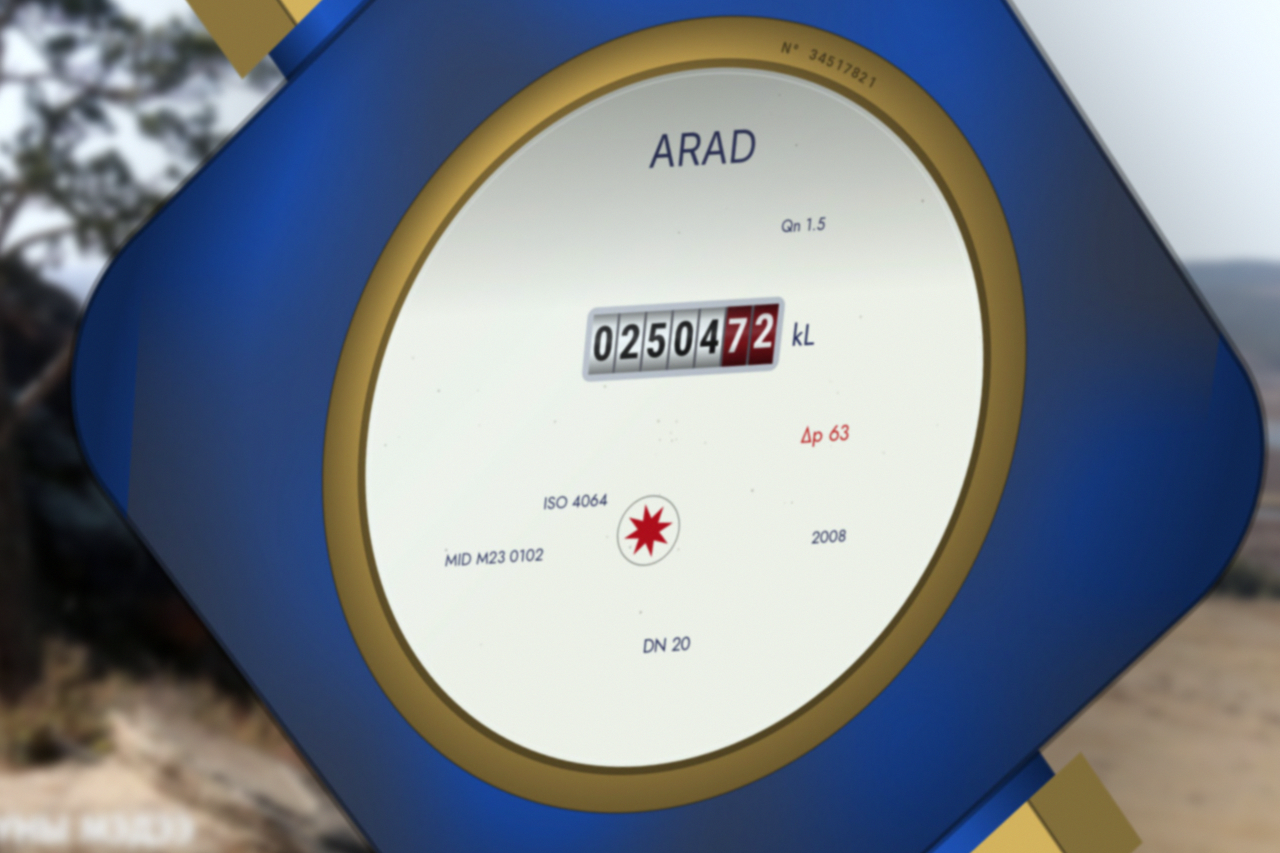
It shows 2504.72 kL
